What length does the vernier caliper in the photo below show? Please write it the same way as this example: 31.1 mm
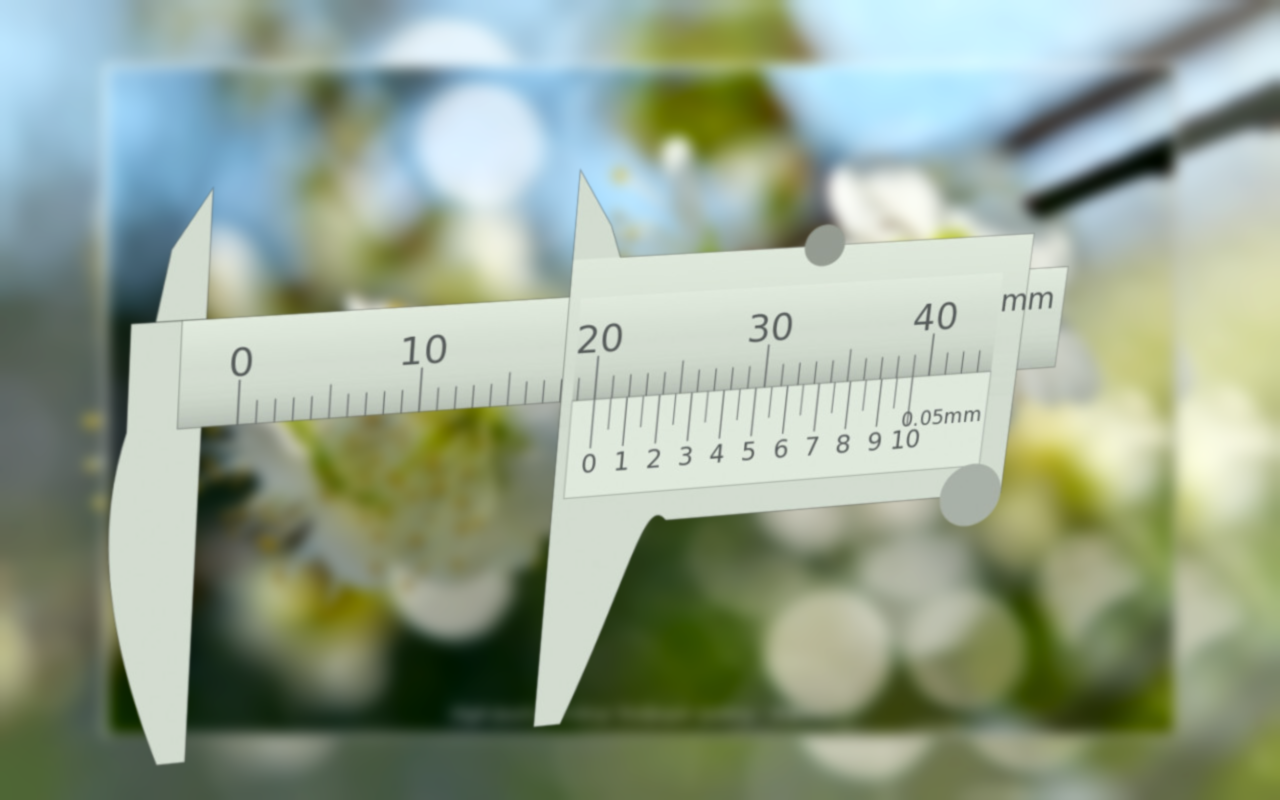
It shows 20.0 mm
